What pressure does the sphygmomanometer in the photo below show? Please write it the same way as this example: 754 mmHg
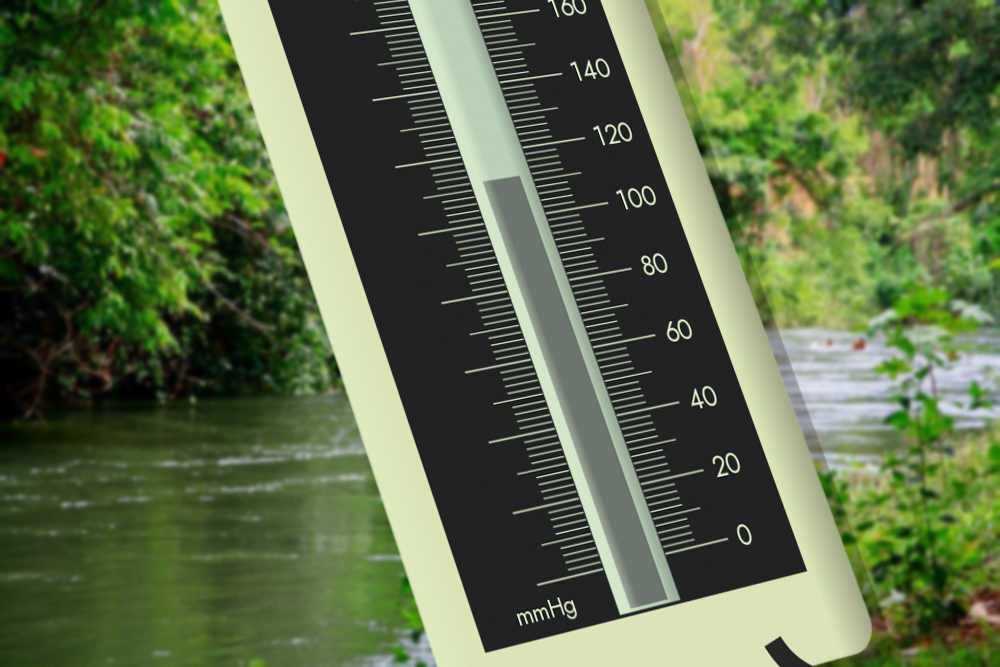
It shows 112 mmHg
